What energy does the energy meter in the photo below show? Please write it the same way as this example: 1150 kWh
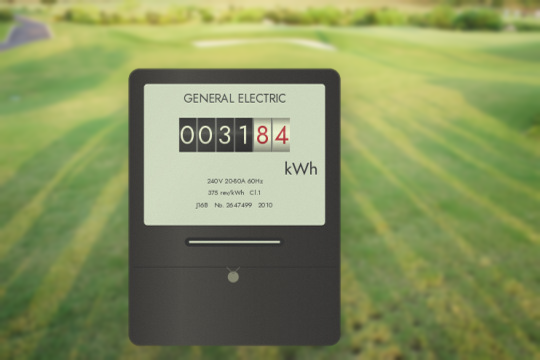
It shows 31.84 kWh
